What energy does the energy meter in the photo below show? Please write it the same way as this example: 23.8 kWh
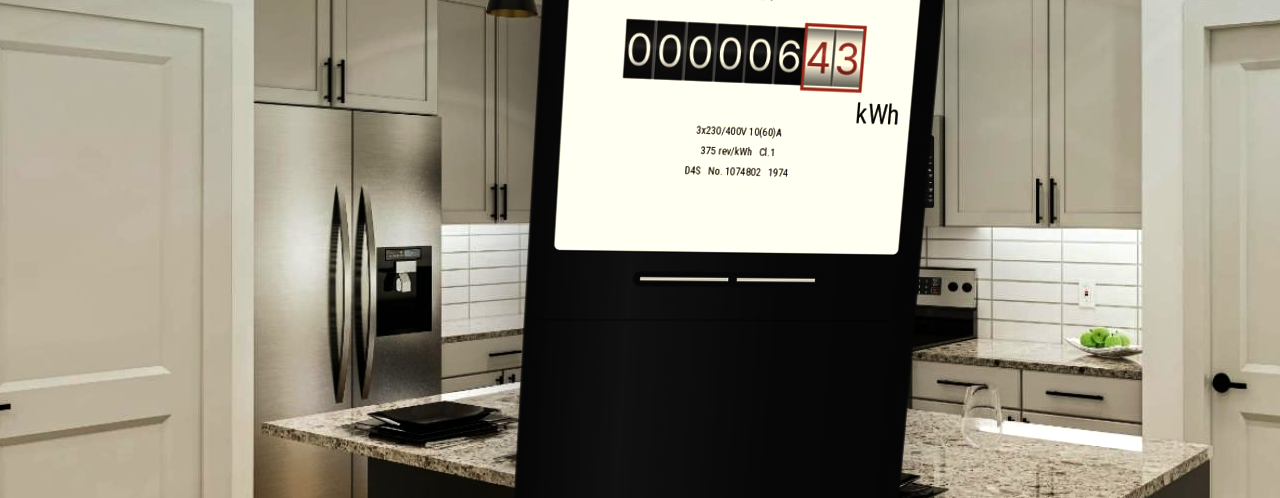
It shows 6.43 kWh
